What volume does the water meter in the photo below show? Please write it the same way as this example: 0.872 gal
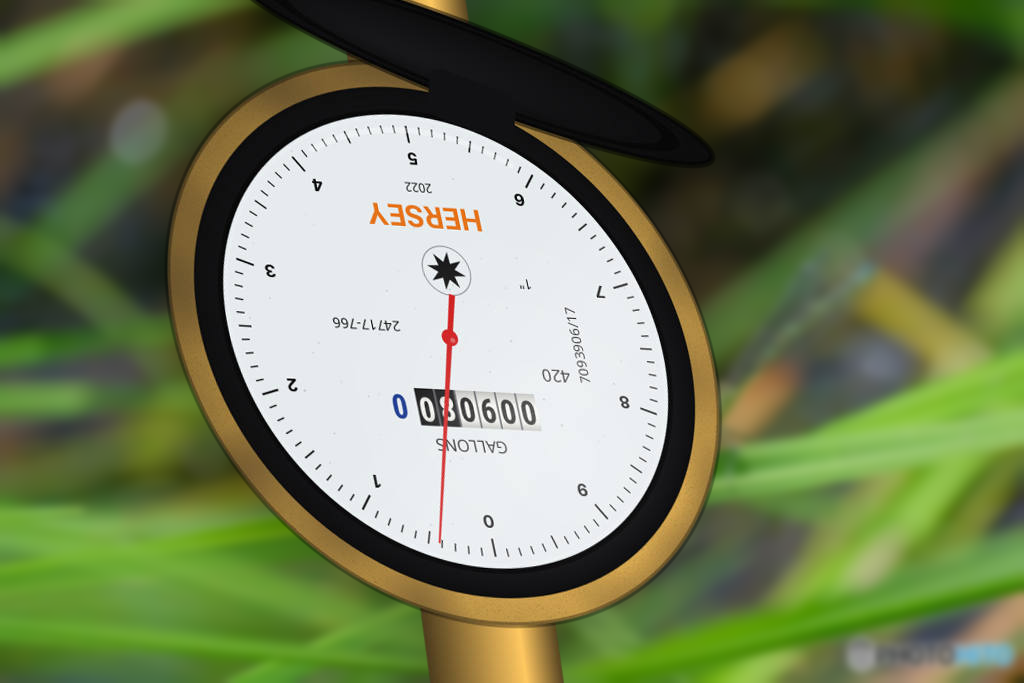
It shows 90800.4 gal
